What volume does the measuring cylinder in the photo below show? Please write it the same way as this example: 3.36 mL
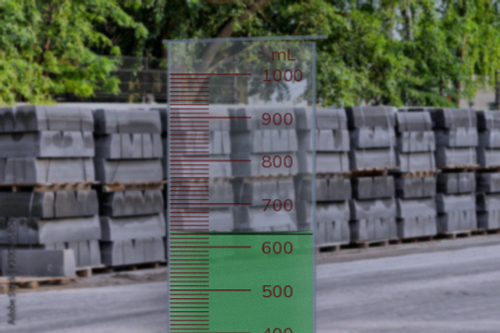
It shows 630 mL
